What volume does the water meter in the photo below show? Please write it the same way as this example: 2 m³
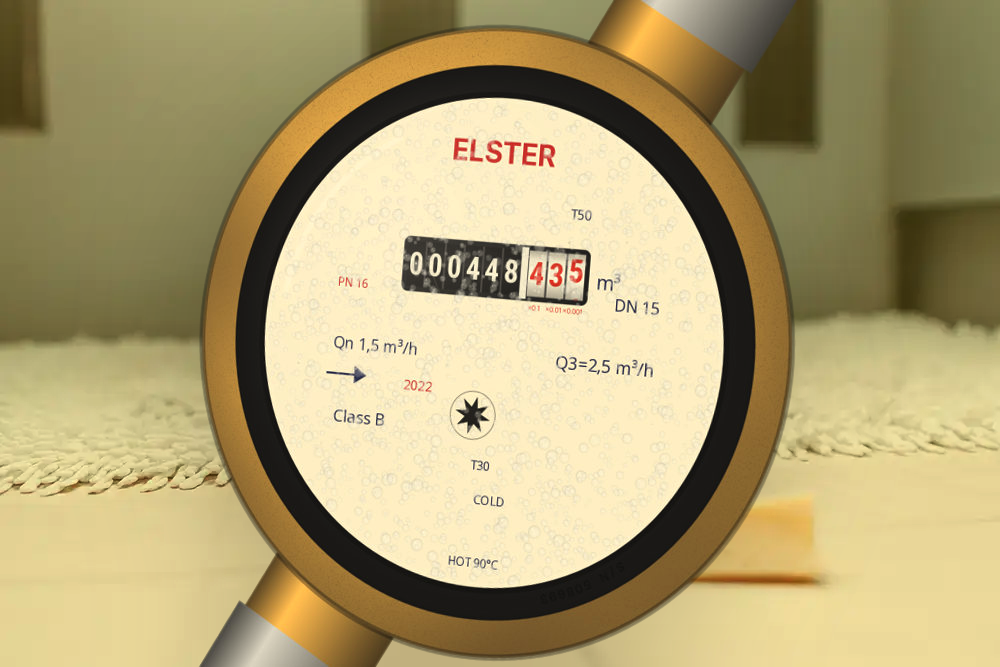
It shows 448.435 m³
